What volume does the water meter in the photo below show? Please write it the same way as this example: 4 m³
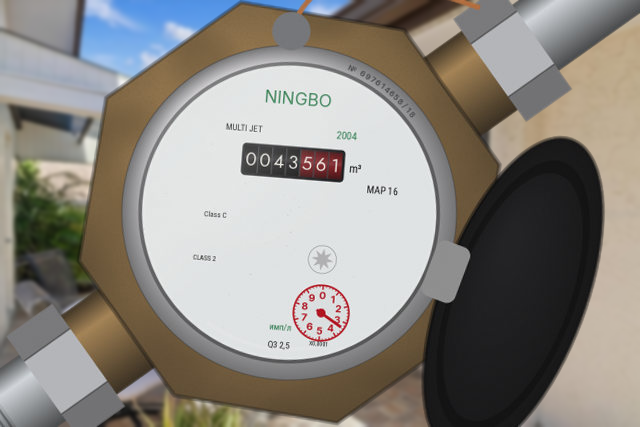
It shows 43.5613 m³
